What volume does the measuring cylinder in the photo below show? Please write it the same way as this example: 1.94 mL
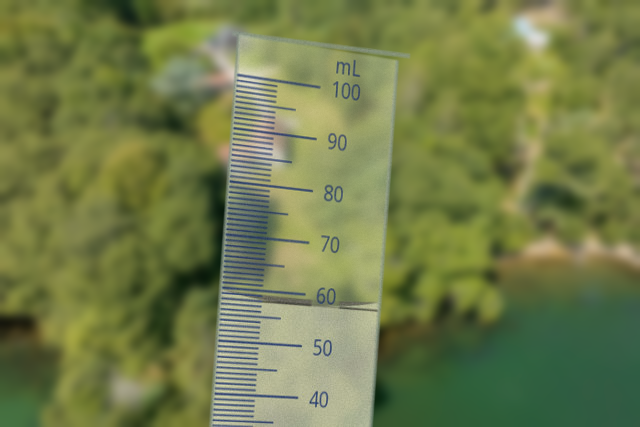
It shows 58 mL
